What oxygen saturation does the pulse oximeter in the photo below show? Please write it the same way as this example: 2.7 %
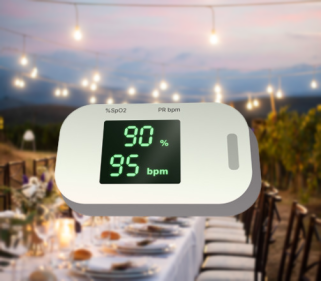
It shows 90 %
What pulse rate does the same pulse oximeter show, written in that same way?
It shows 95 bpm
